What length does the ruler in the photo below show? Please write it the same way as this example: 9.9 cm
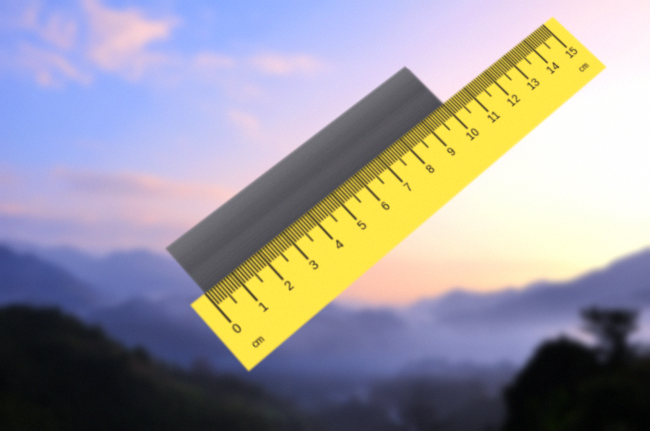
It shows 10 cm
